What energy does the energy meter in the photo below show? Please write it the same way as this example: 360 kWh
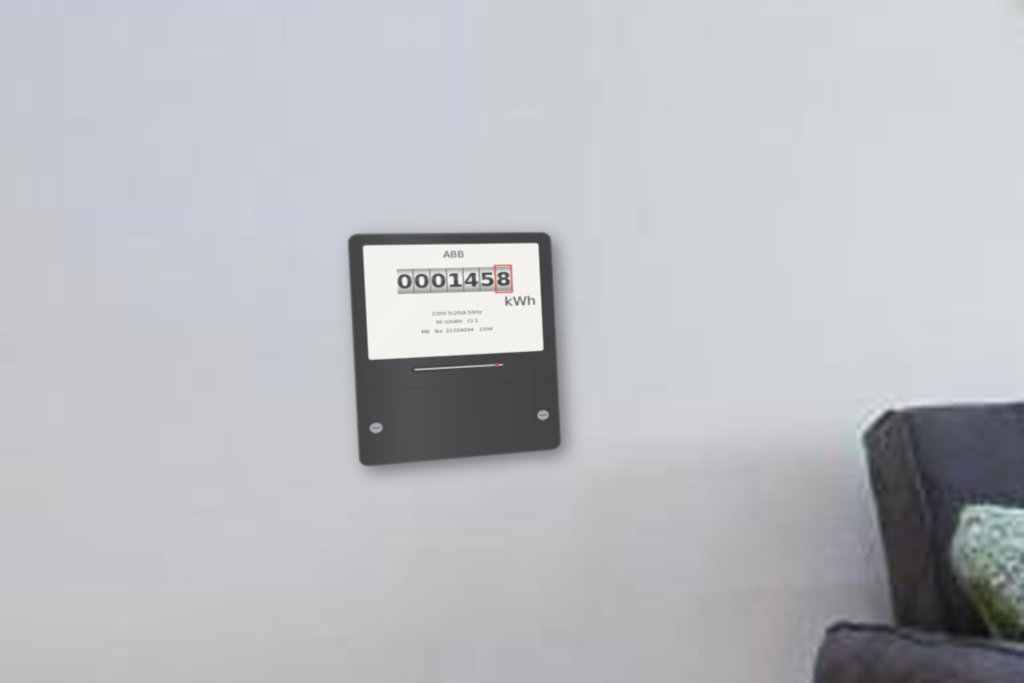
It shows 145.8 kWh
